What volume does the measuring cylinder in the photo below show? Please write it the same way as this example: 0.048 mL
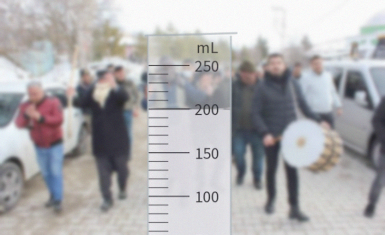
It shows 200 mL
